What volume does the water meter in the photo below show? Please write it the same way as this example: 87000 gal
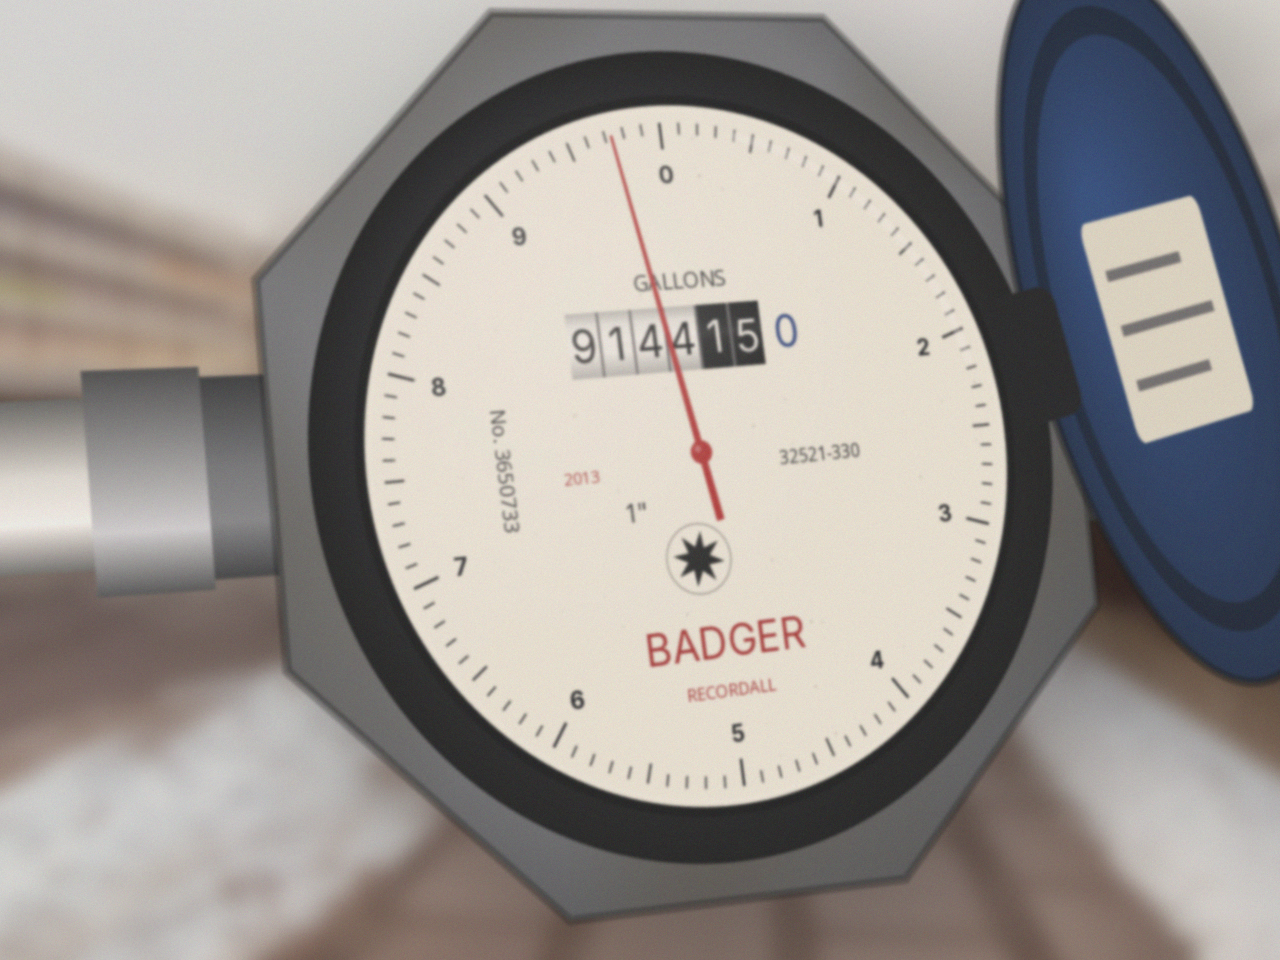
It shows 9144149.7 gal
